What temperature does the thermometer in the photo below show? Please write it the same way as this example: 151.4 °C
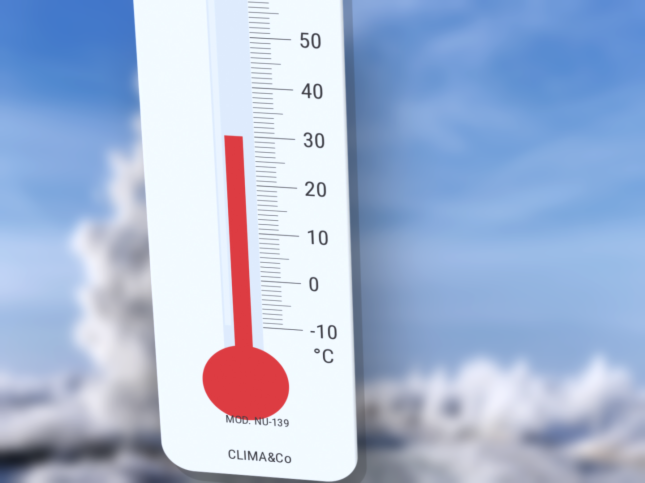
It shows 30 °C
